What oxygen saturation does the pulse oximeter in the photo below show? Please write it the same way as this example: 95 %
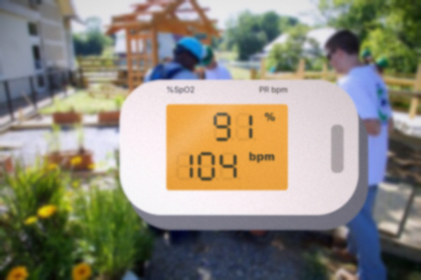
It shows 91 %
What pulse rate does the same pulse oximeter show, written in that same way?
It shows 104 bpm
